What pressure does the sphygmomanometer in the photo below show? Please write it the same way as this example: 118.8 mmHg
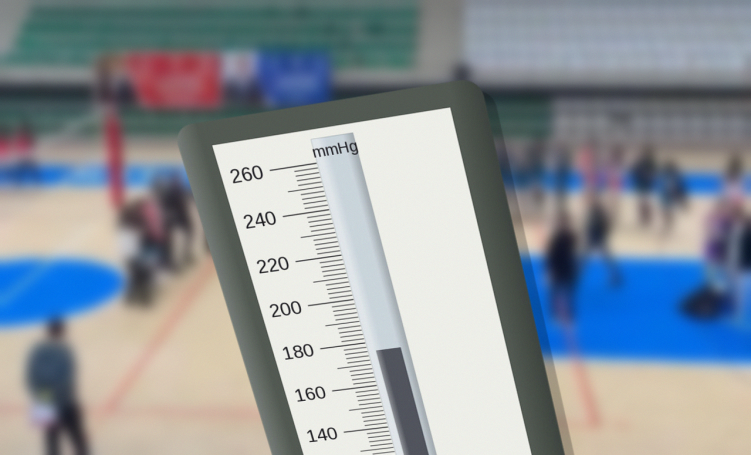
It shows 176 mmHg
